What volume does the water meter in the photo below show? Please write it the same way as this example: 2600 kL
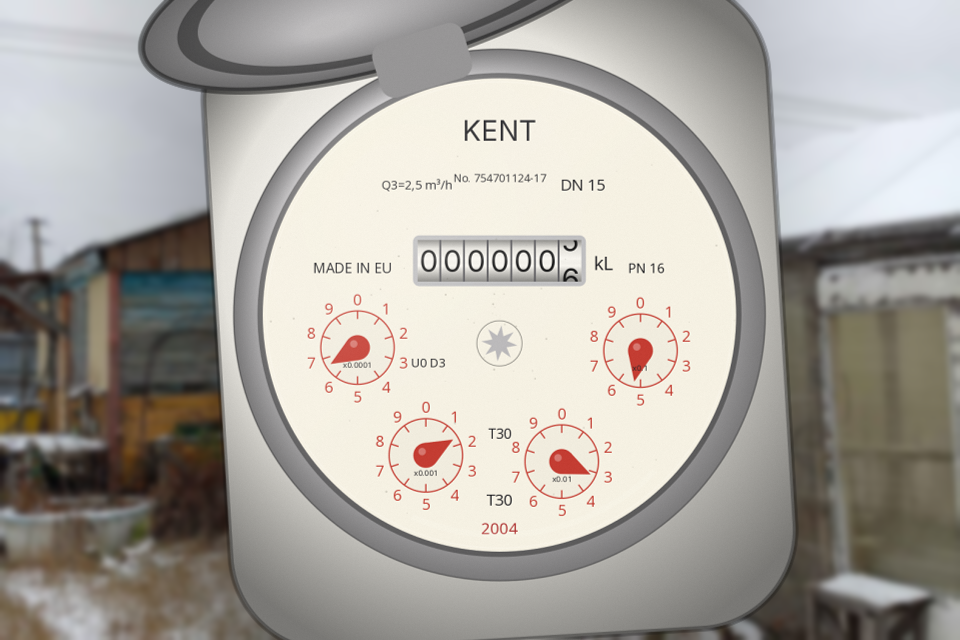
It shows 5.5316 kL
